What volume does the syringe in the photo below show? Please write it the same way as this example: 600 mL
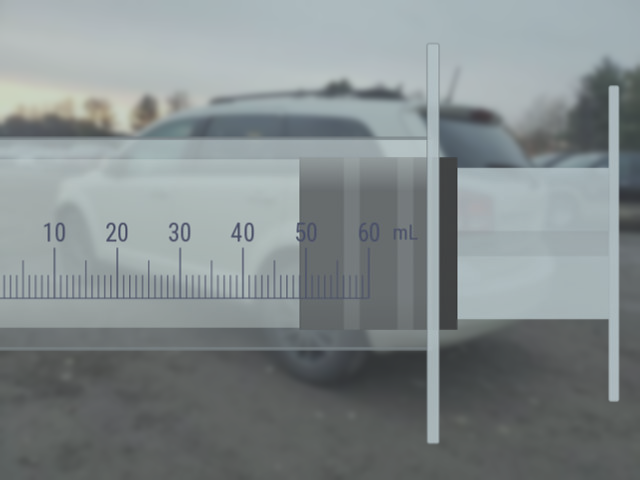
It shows 49 mL
